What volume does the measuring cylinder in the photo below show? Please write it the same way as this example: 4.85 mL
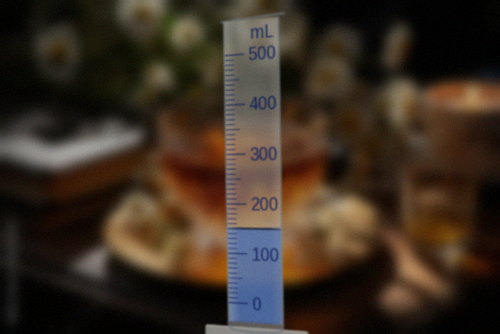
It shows 150 mL
